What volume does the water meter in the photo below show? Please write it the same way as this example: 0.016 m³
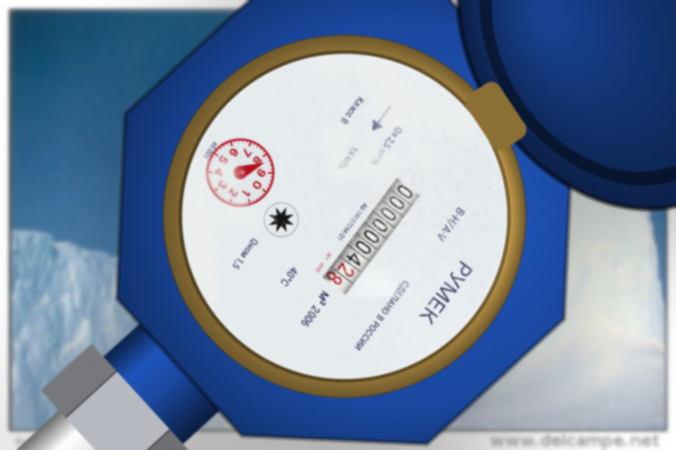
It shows 4.278 m³
